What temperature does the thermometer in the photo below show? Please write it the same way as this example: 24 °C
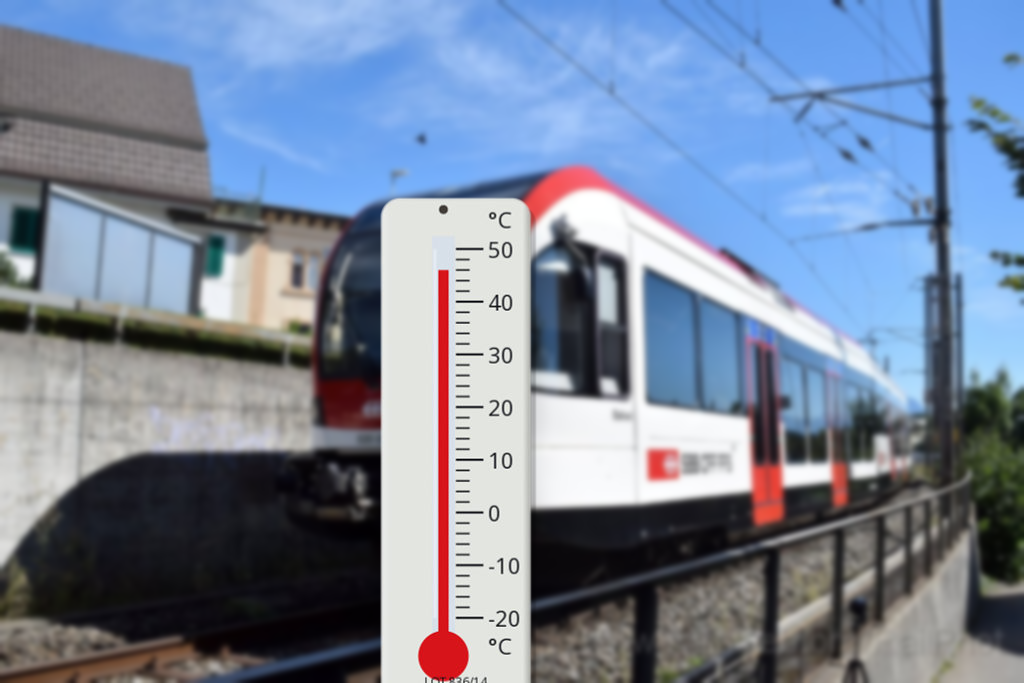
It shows 46 °C
